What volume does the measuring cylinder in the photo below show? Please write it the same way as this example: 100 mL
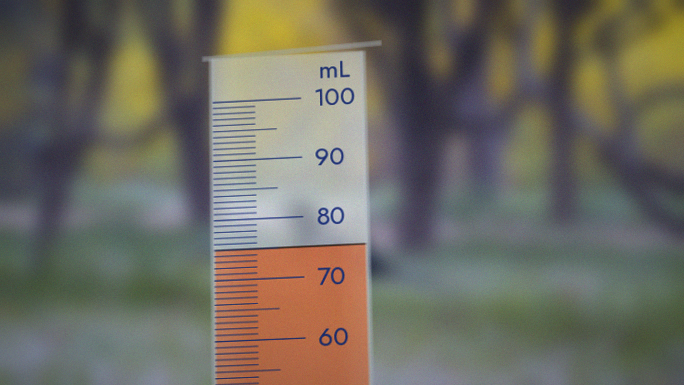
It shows 75 mL
